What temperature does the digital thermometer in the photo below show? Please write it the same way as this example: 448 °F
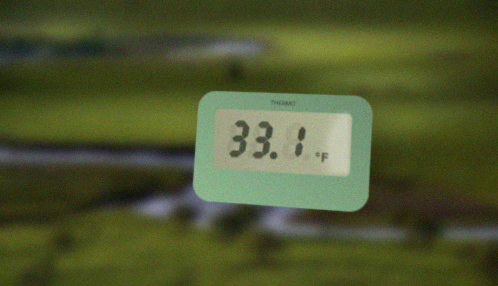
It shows 33.1 °F
